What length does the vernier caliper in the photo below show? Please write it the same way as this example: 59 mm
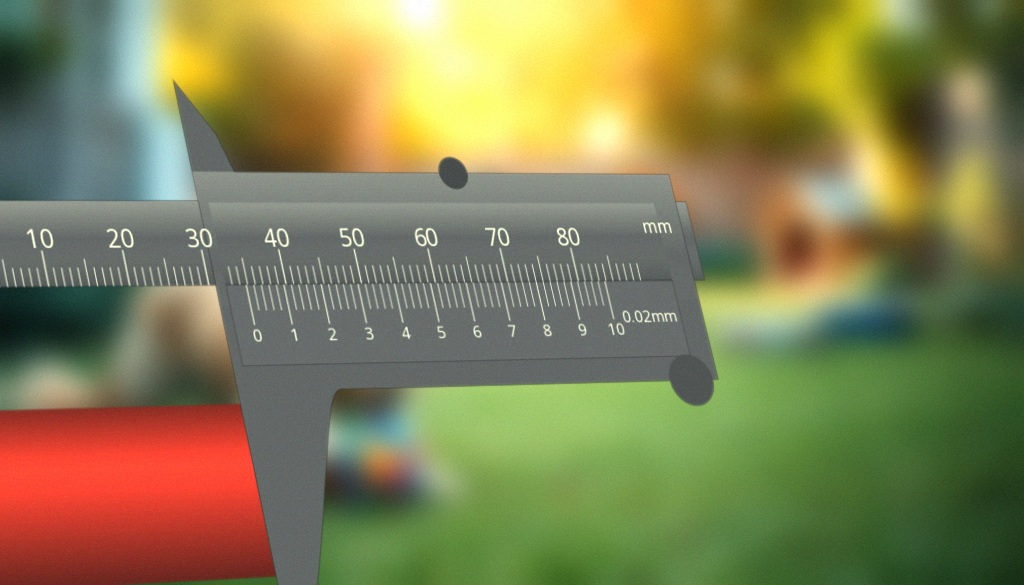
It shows 34.8 mm
